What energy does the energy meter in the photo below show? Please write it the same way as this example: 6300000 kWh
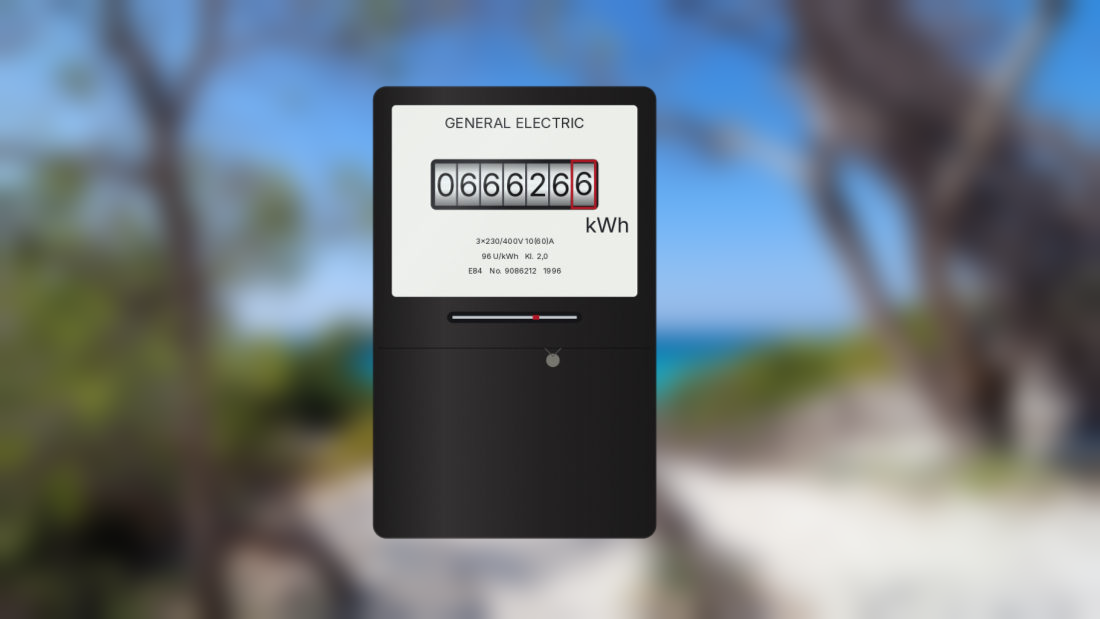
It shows 66626.6 kWh
